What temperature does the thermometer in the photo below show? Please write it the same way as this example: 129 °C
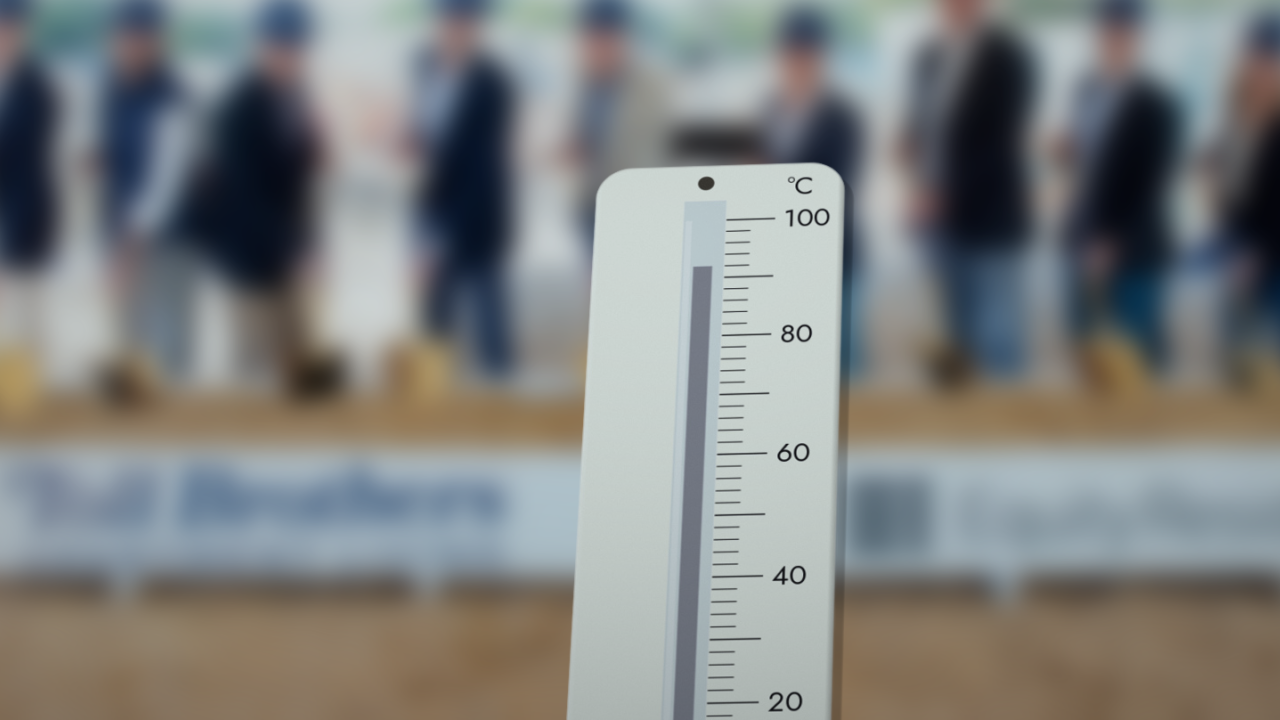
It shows 92 °C
